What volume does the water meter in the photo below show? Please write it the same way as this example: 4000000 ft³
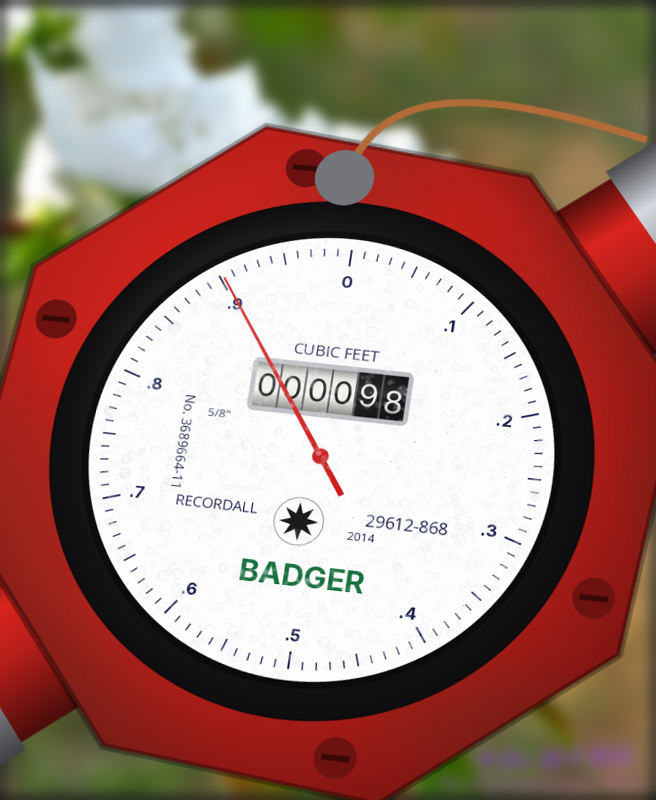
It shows 97.90 ft³
